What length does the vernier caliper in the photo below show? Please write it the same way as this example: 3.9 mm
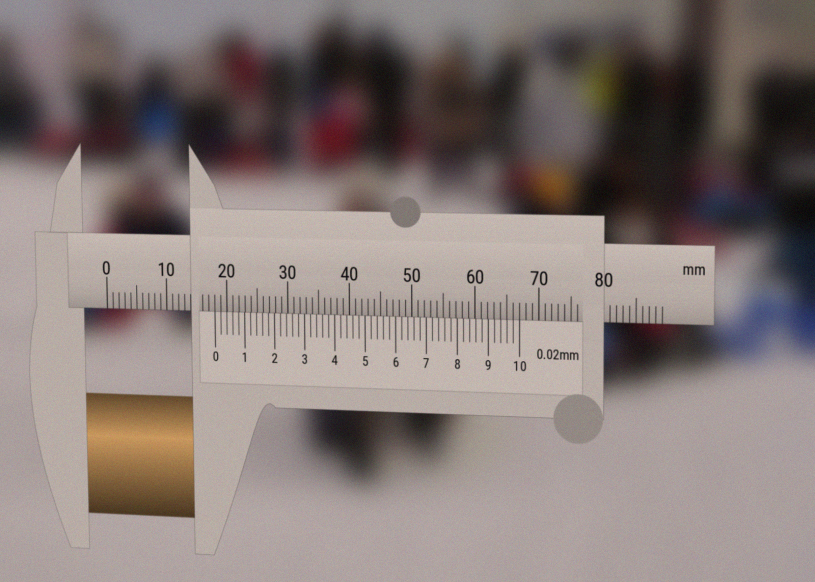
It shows 18.0 mm
